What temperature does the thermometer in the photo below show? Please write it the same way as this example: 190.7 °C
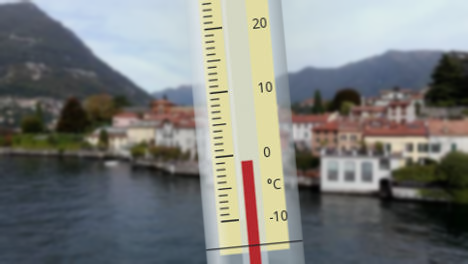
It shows -1 °C
